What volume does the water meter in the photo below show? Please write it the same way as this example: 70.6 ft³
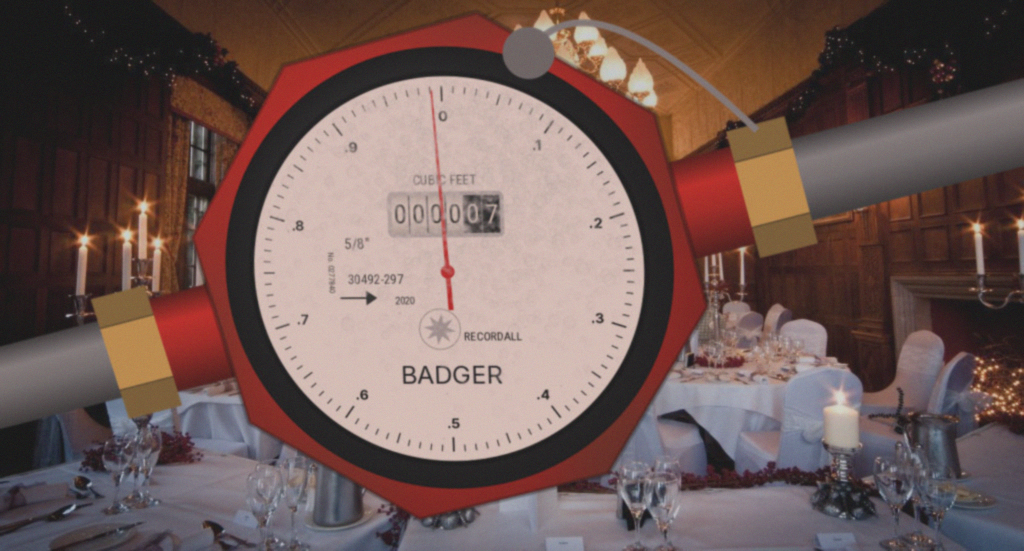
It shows 6.99 ft³
